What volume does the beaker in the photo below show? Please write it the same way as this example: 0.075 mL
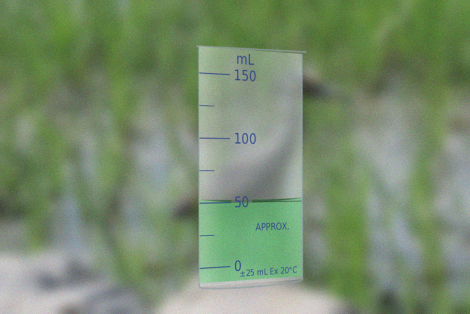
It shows 50 mL
